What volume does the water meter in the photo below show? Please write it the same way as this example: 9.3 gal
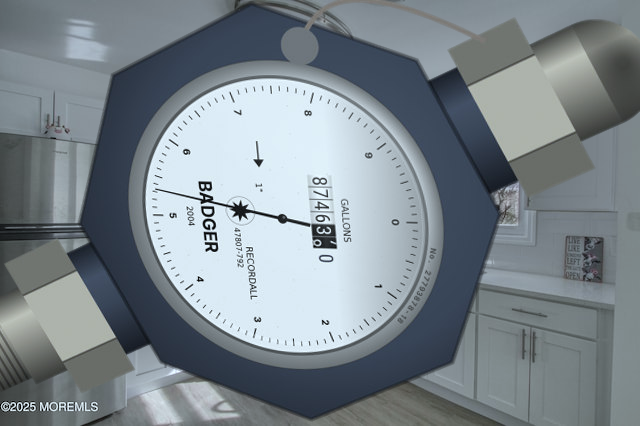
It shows 8746375.3 gal
